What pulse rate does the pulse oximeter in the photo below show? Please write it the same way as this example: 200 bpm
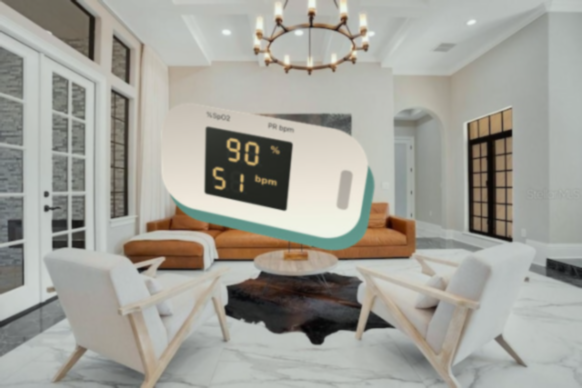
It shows 51 bpm
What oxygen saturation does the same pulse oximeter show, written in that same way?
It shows 90 %
